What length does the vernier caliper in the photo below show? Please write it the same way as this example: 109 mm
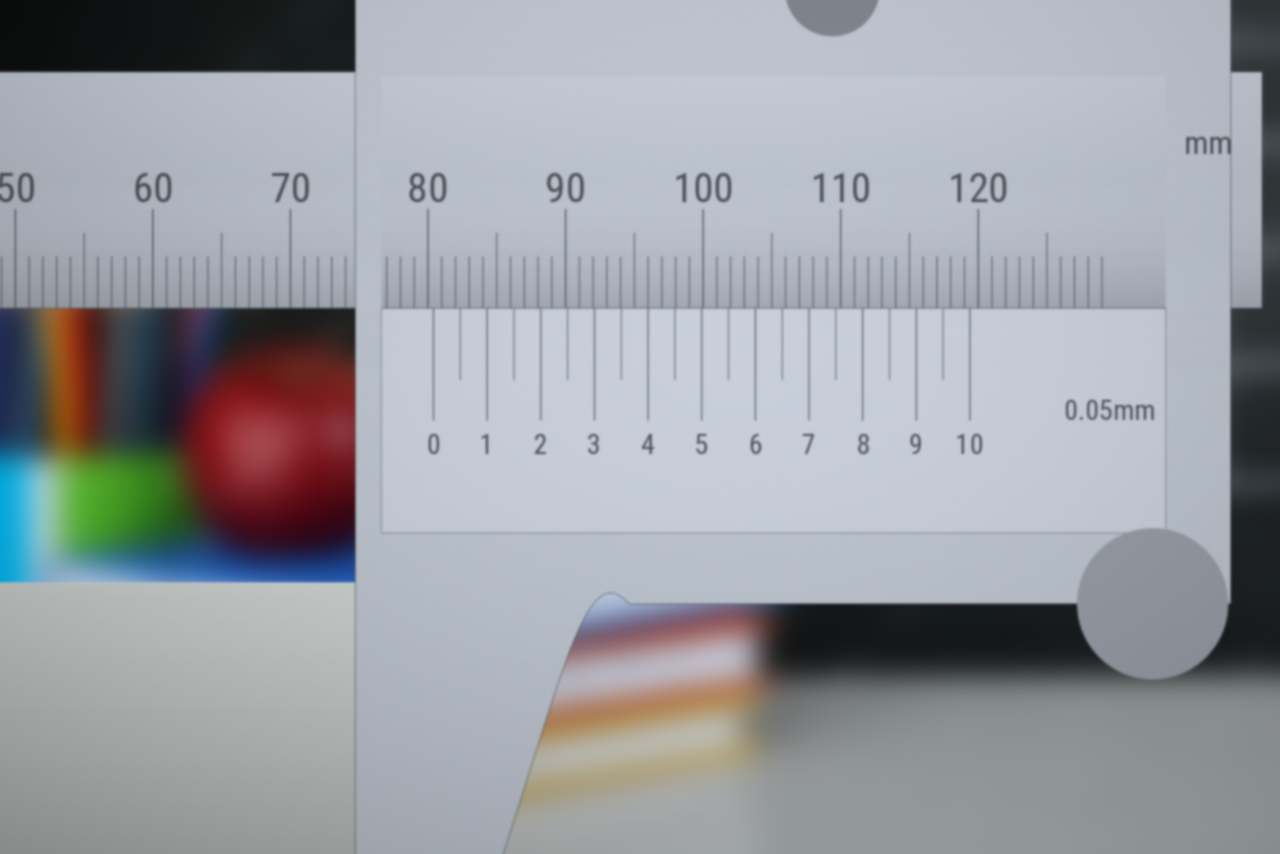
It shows 80.4 mm
